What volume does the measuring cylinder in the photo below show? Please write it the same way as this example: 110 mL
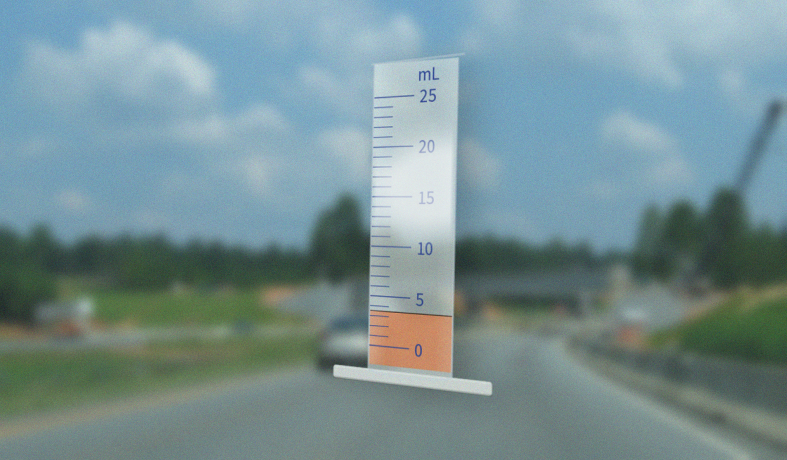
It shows 3.5 mL
